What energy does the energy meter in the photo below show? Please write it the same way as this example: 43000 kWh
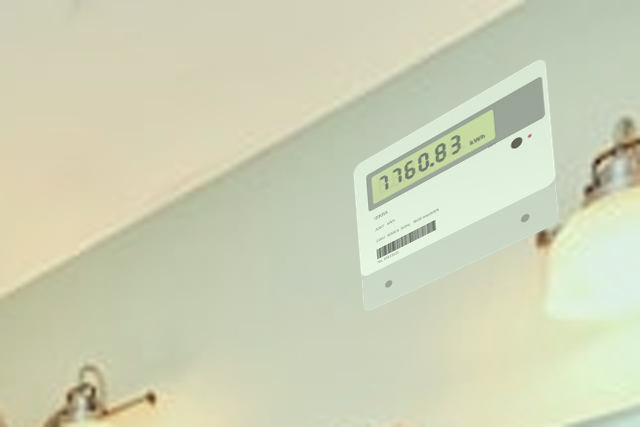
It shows 7760.83 kWh
